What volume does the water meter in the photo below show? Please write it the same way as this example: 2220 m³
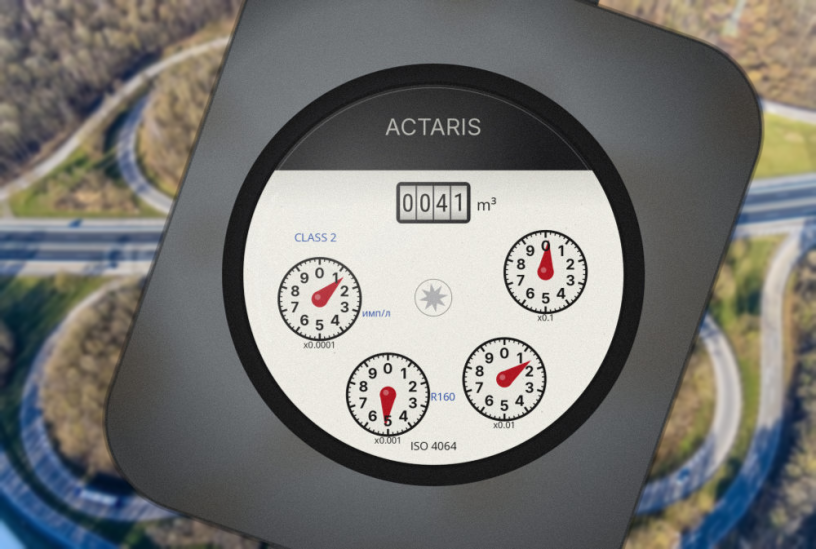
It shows 41.0151 m³
